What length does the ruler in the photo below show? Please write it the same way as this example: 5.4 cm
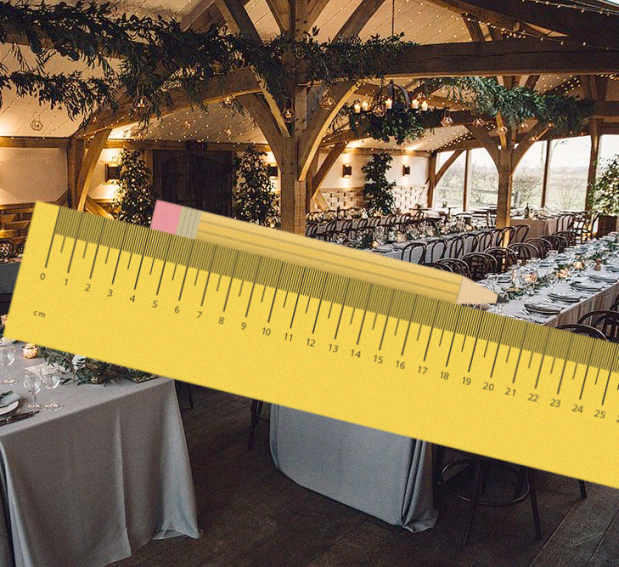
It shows 16 cm
